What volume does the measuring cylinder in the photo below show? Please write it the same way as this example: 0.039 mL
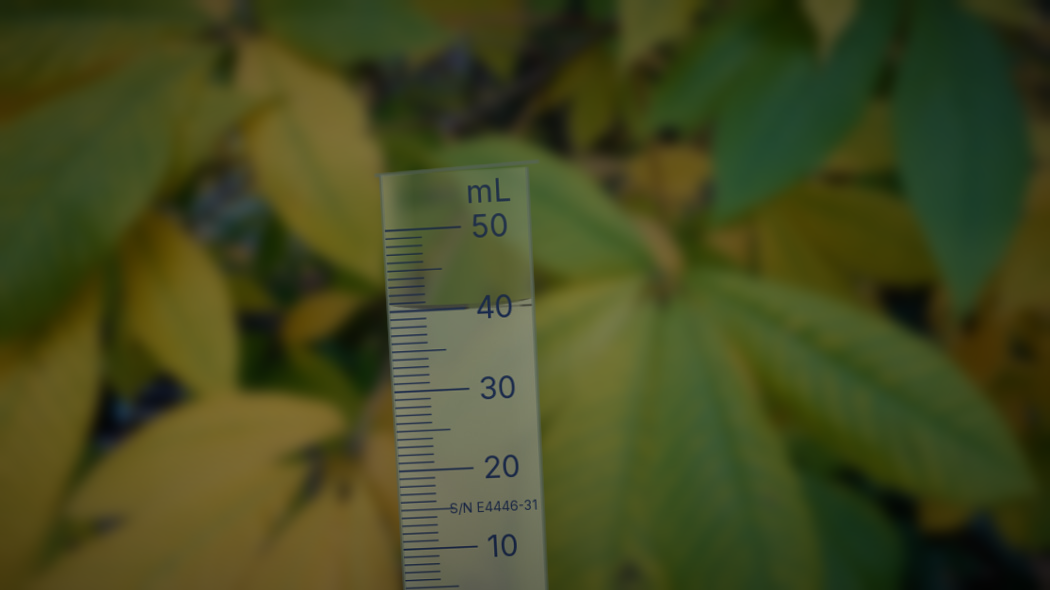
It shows 40 mL
